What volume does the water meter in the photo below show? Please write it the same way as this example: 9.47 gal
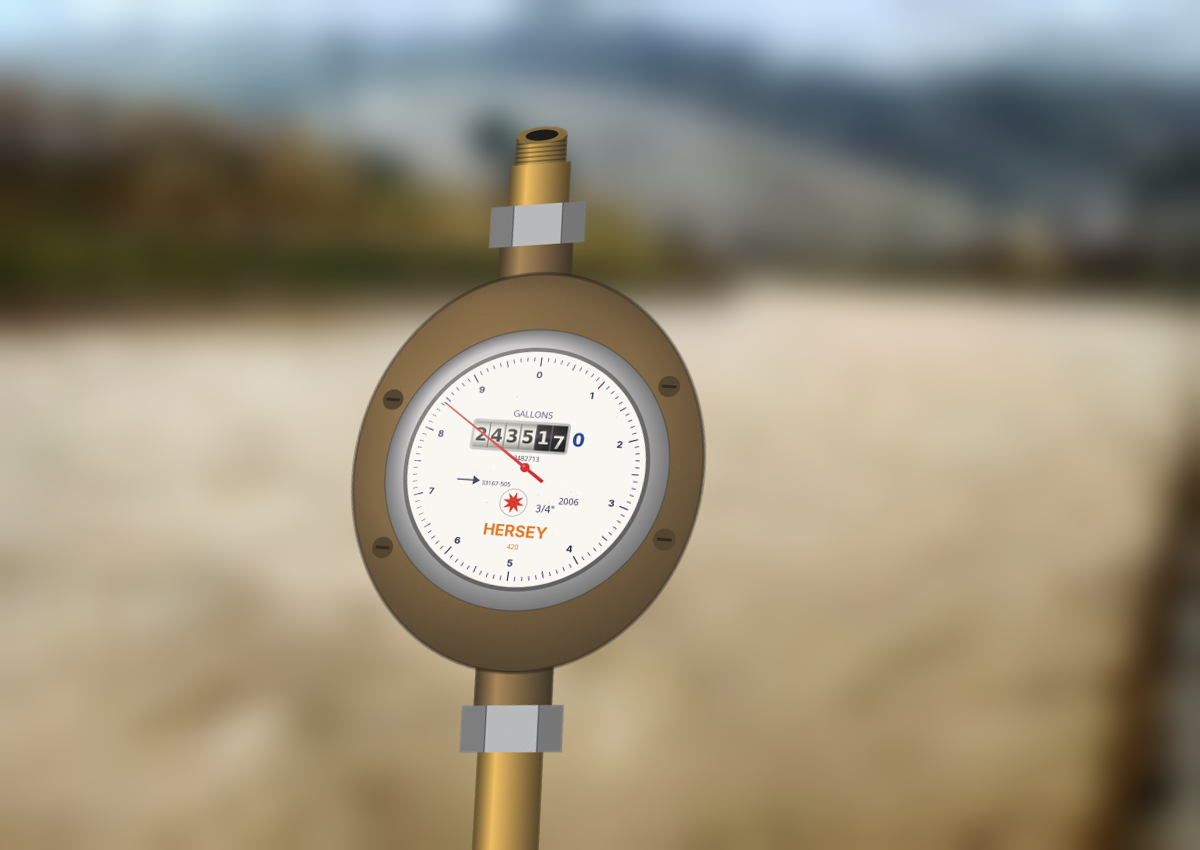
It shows 2435168.4 gal
